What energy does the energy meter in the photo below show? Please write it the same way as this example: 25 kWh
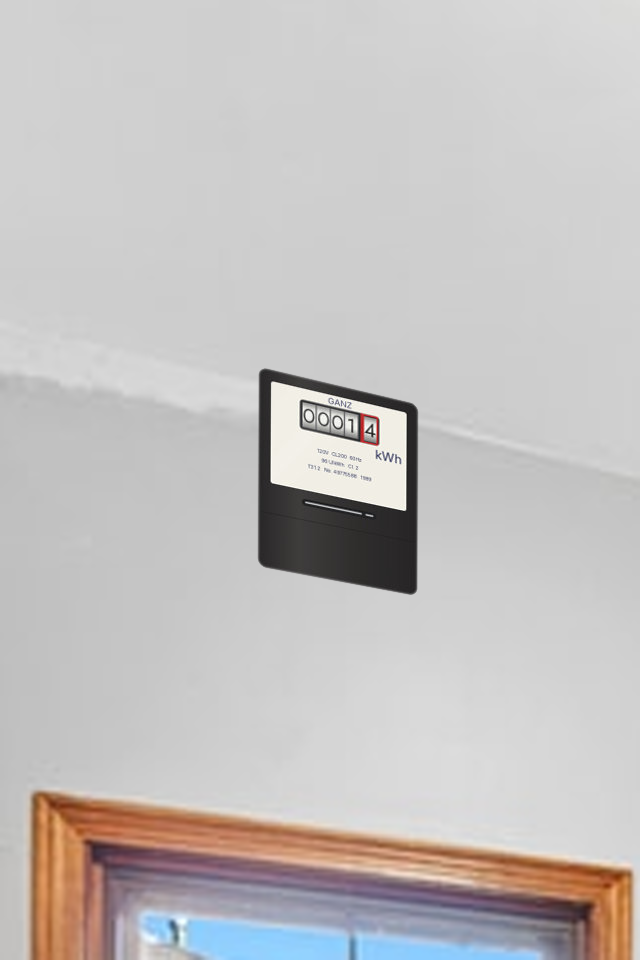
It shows 1.4 kWh
